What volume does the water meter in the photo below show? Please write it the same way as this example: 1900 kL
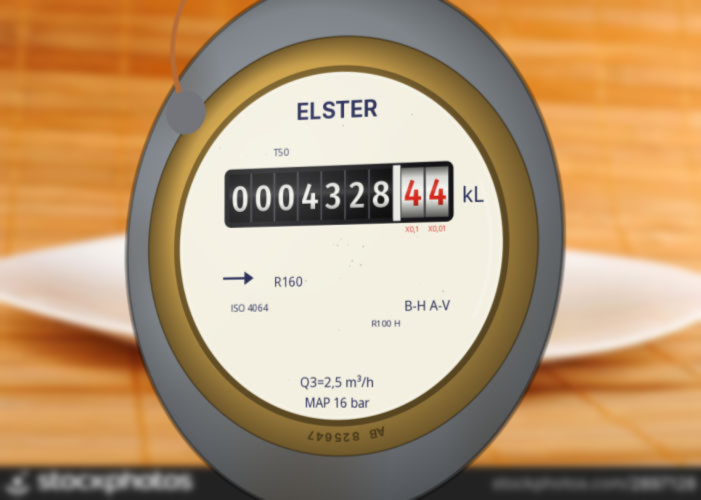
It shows 4328.44 kL
